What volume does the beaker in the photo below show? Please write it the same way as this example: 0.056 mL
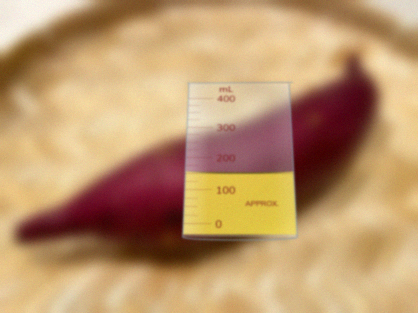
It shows 150 mL
